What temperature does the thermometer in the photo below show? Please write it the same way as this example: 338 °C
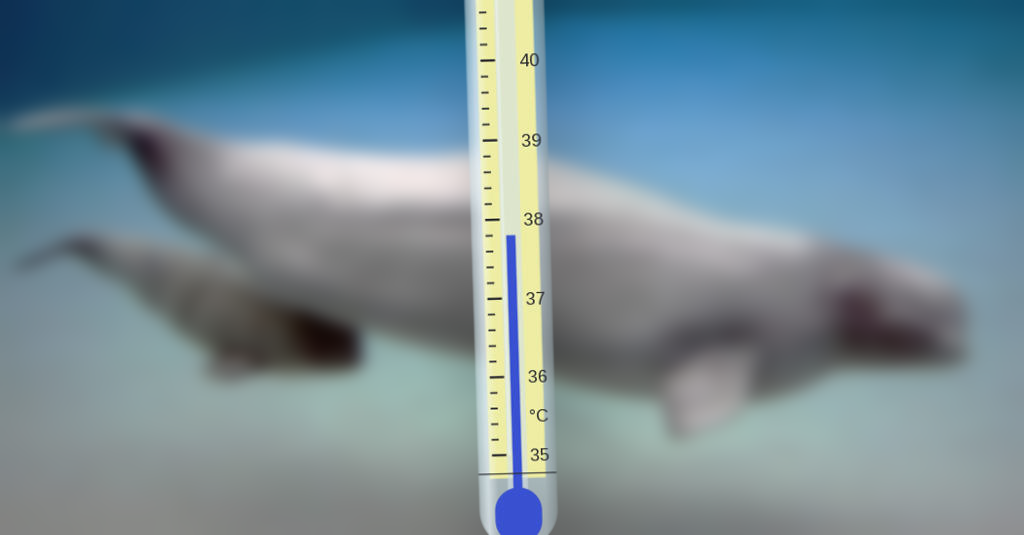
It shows 37.8 °C
